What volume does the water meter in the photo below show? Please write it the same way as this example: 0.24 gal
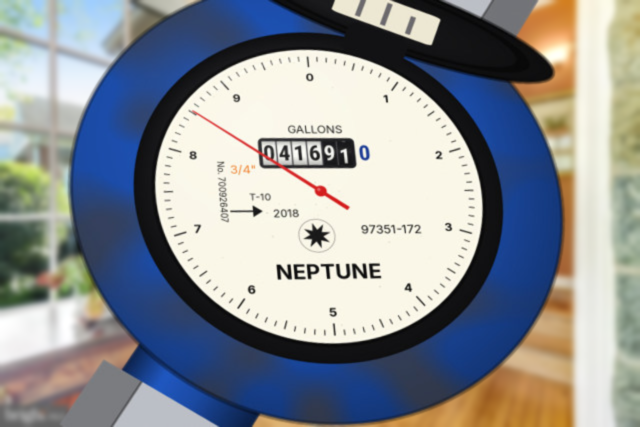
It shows 416908.5 gal
